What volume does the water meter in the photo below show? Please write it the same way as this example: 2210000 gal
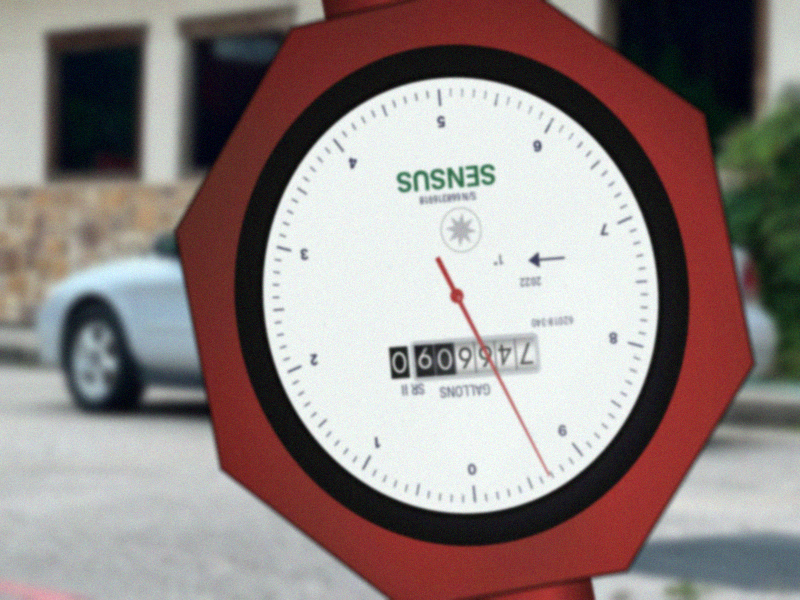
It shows 7466089.3 gal
